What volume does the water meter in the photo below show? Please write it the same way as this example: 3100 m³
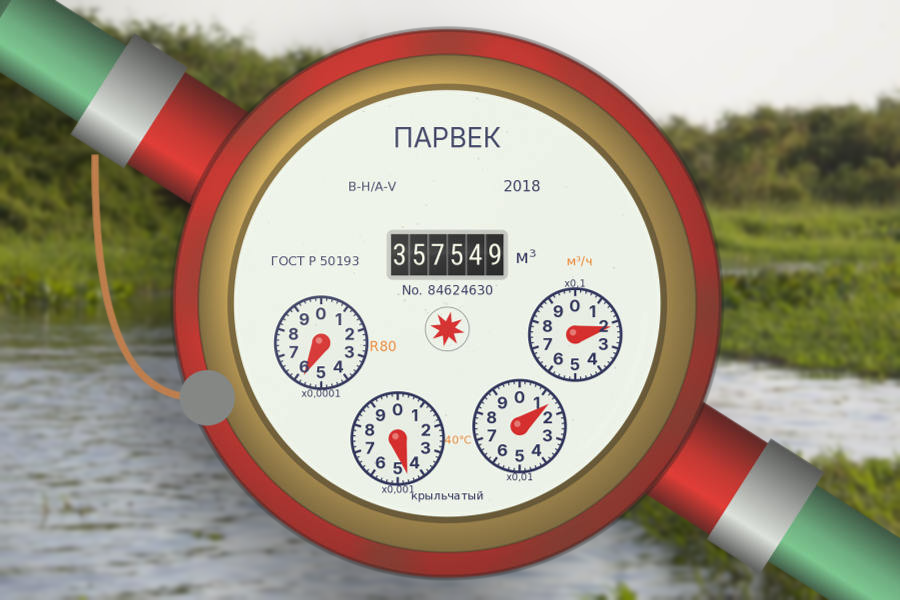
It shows 357549.2145 m³
